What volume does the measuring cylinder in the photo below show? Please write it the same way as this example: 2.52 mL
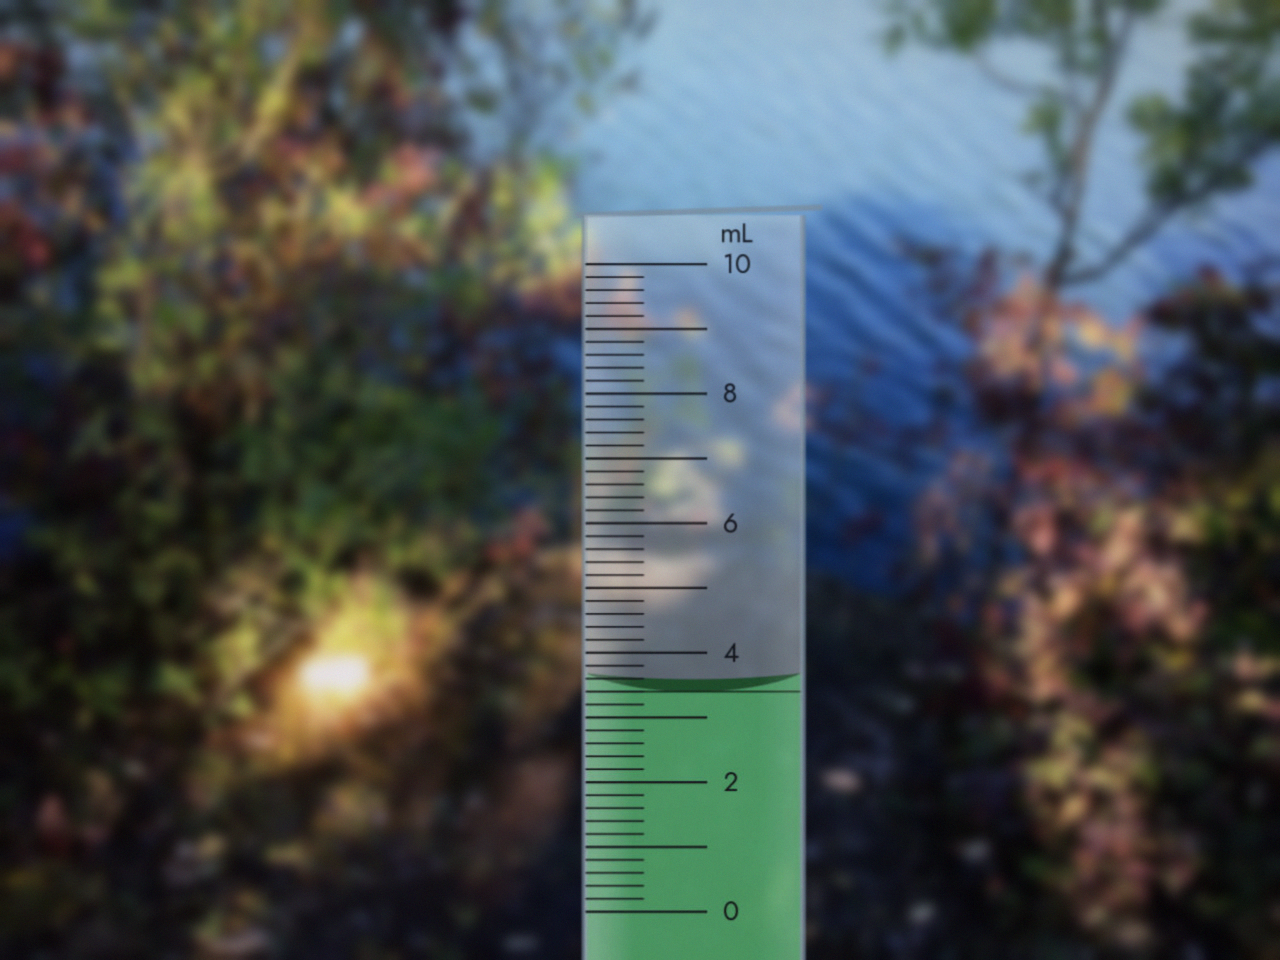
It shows 3.4 mL
